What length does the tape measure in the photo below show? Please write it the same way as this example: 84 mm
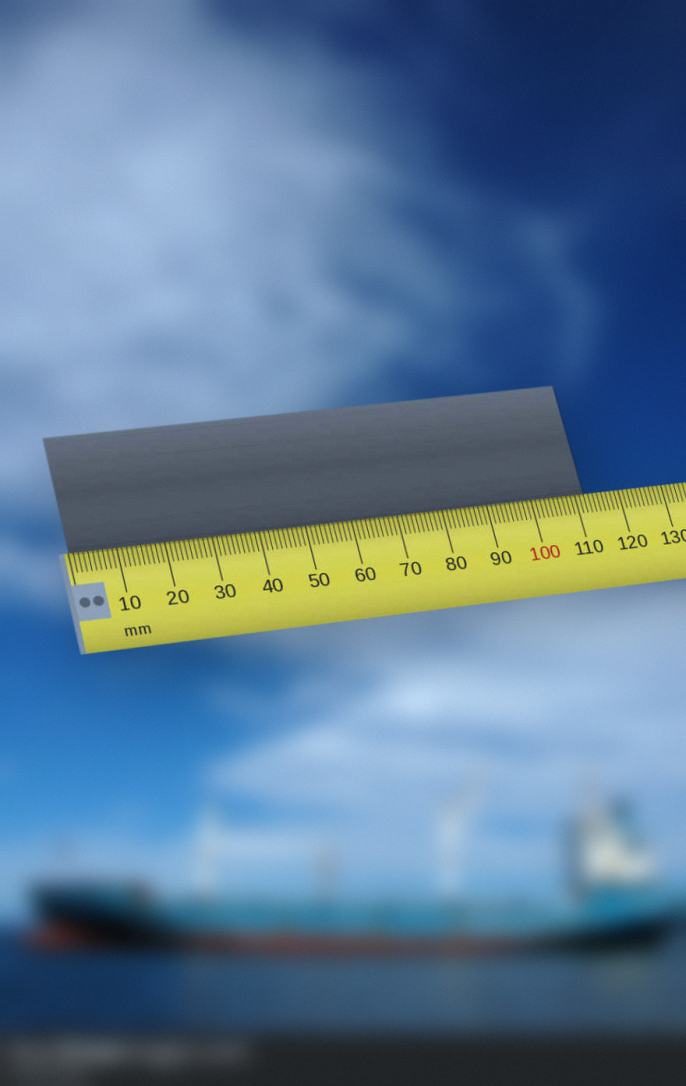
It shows 112 mm
